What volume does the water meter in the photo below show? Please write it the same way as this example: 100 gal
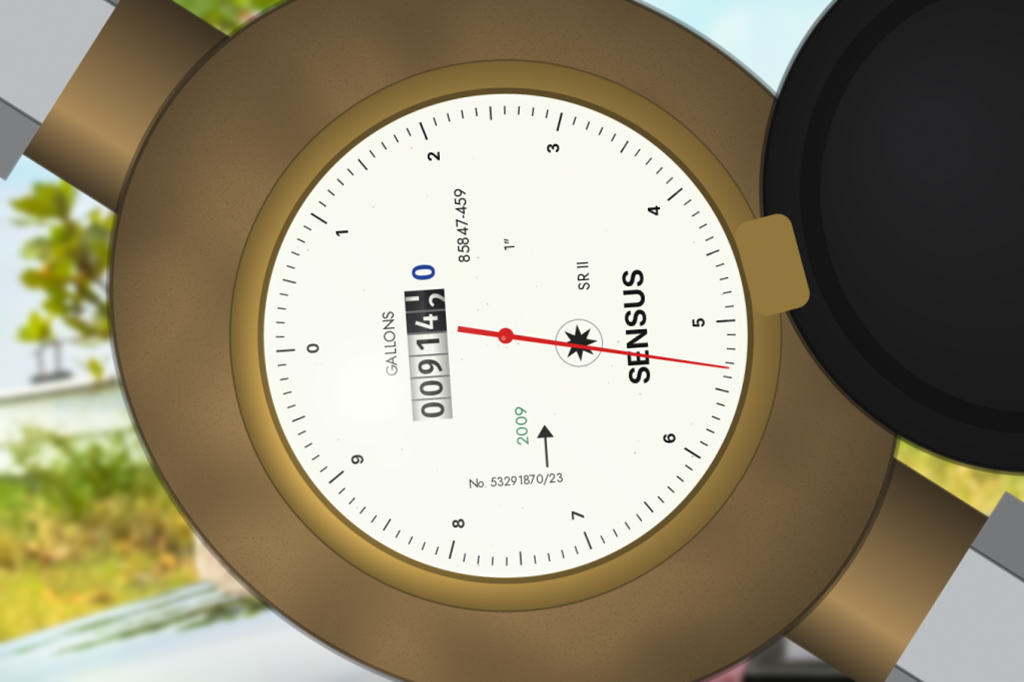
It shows 91415.3 gal
